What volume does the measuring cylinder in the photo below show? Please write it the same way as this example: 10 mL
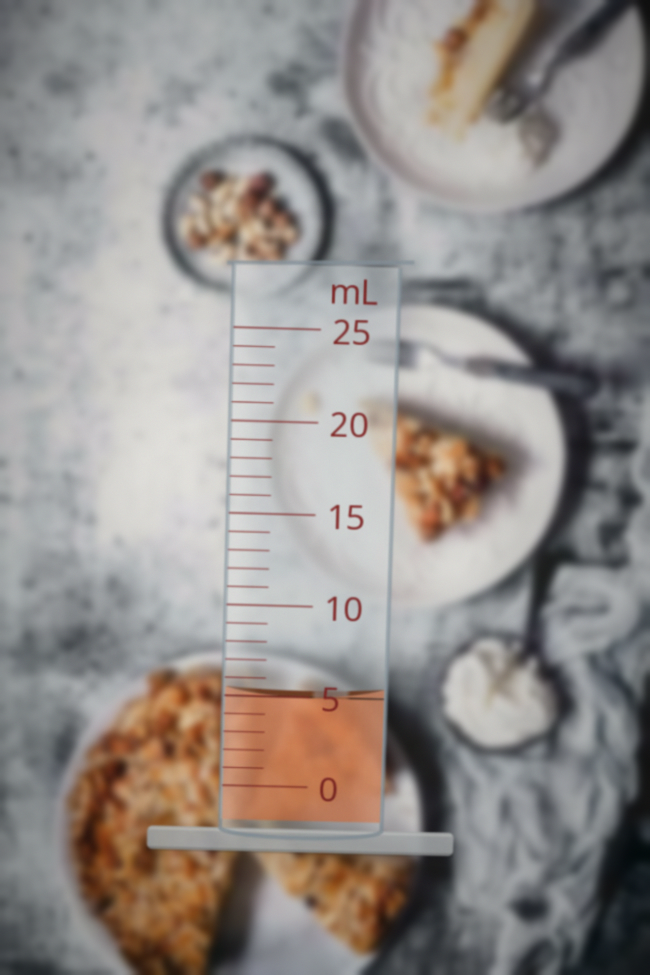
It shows 5 mL
